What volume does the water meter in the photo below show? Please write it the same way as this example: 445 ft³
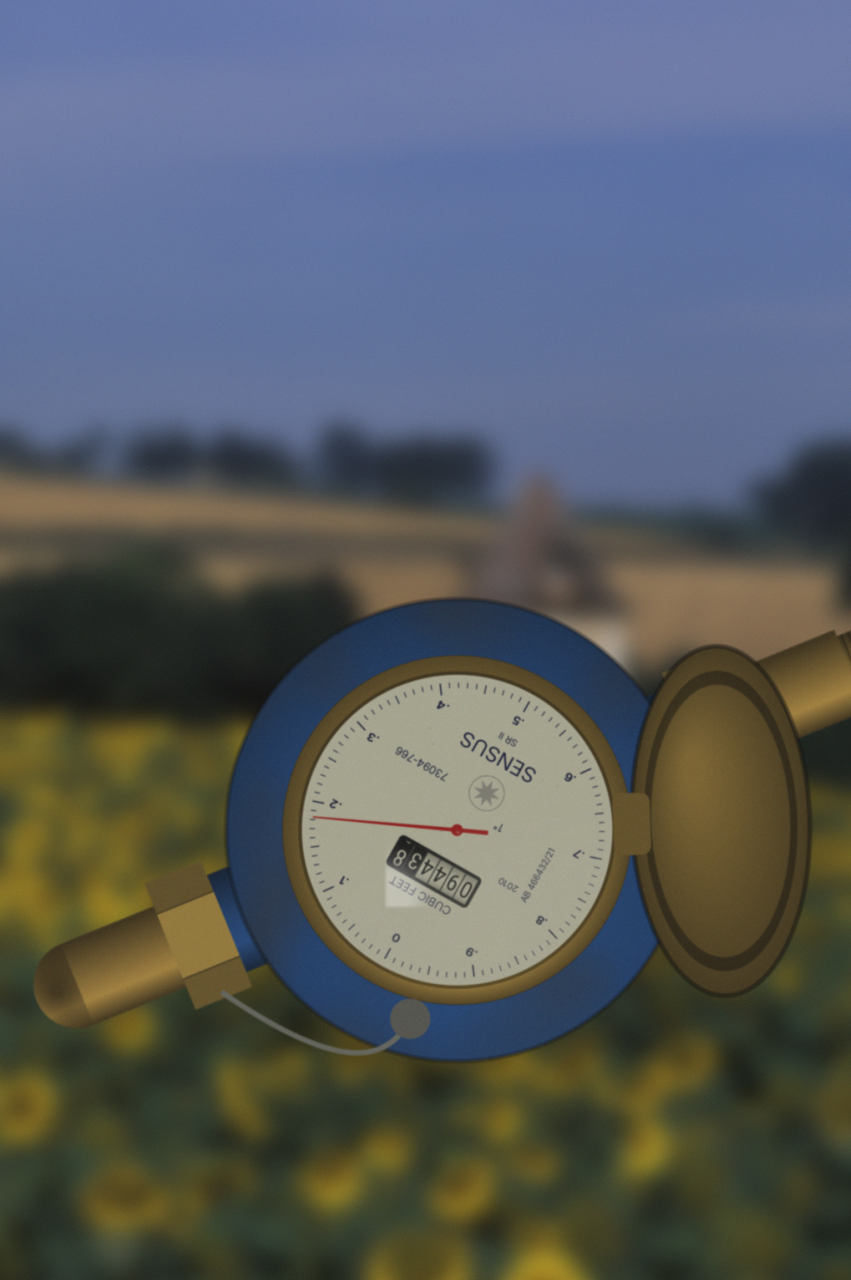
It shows 94438.18 ft³
